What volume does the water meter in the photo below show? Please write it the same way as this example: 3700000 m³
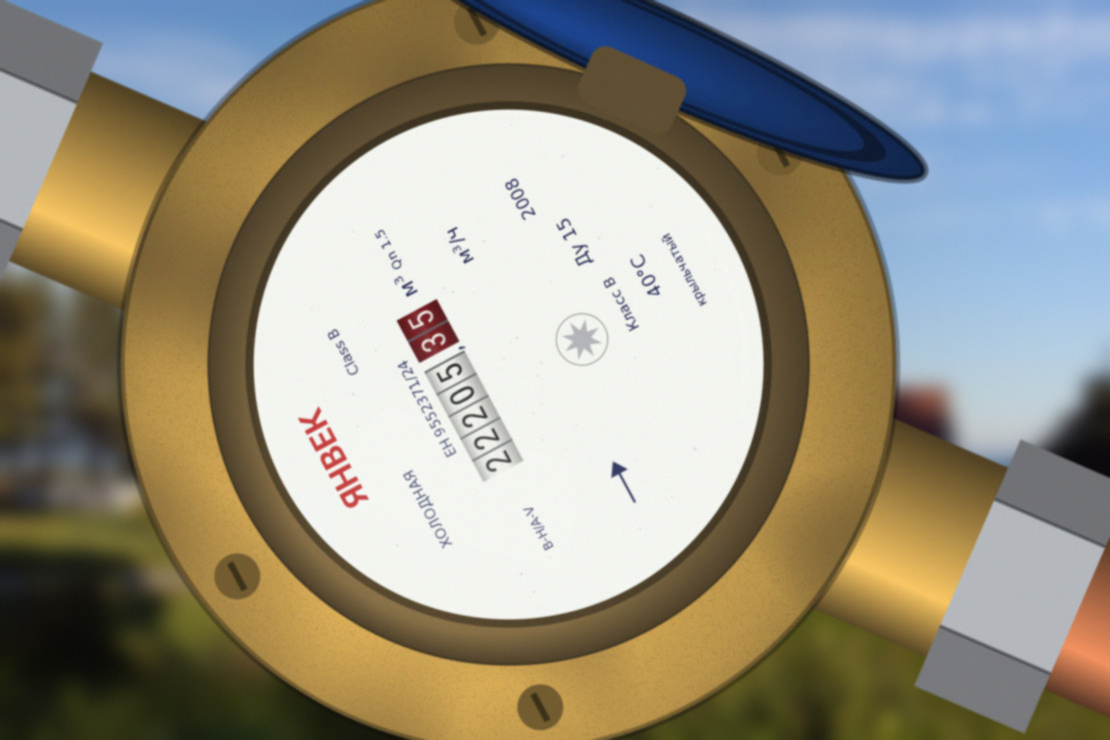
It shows 22205.35 m³
